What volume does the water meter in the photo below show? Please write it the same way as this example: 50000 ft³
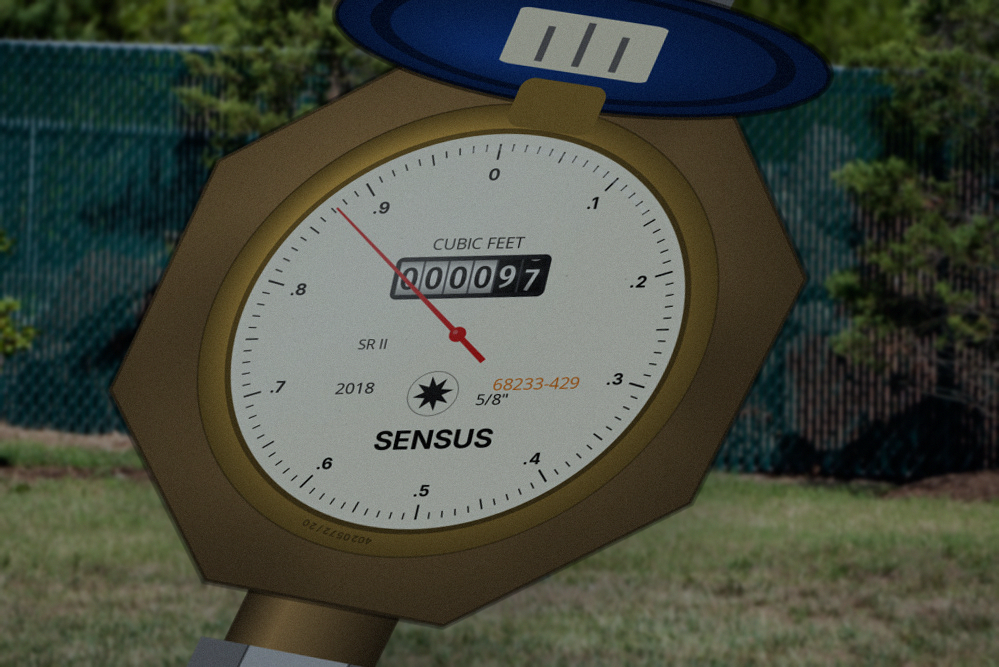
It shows 96.87 ft³
